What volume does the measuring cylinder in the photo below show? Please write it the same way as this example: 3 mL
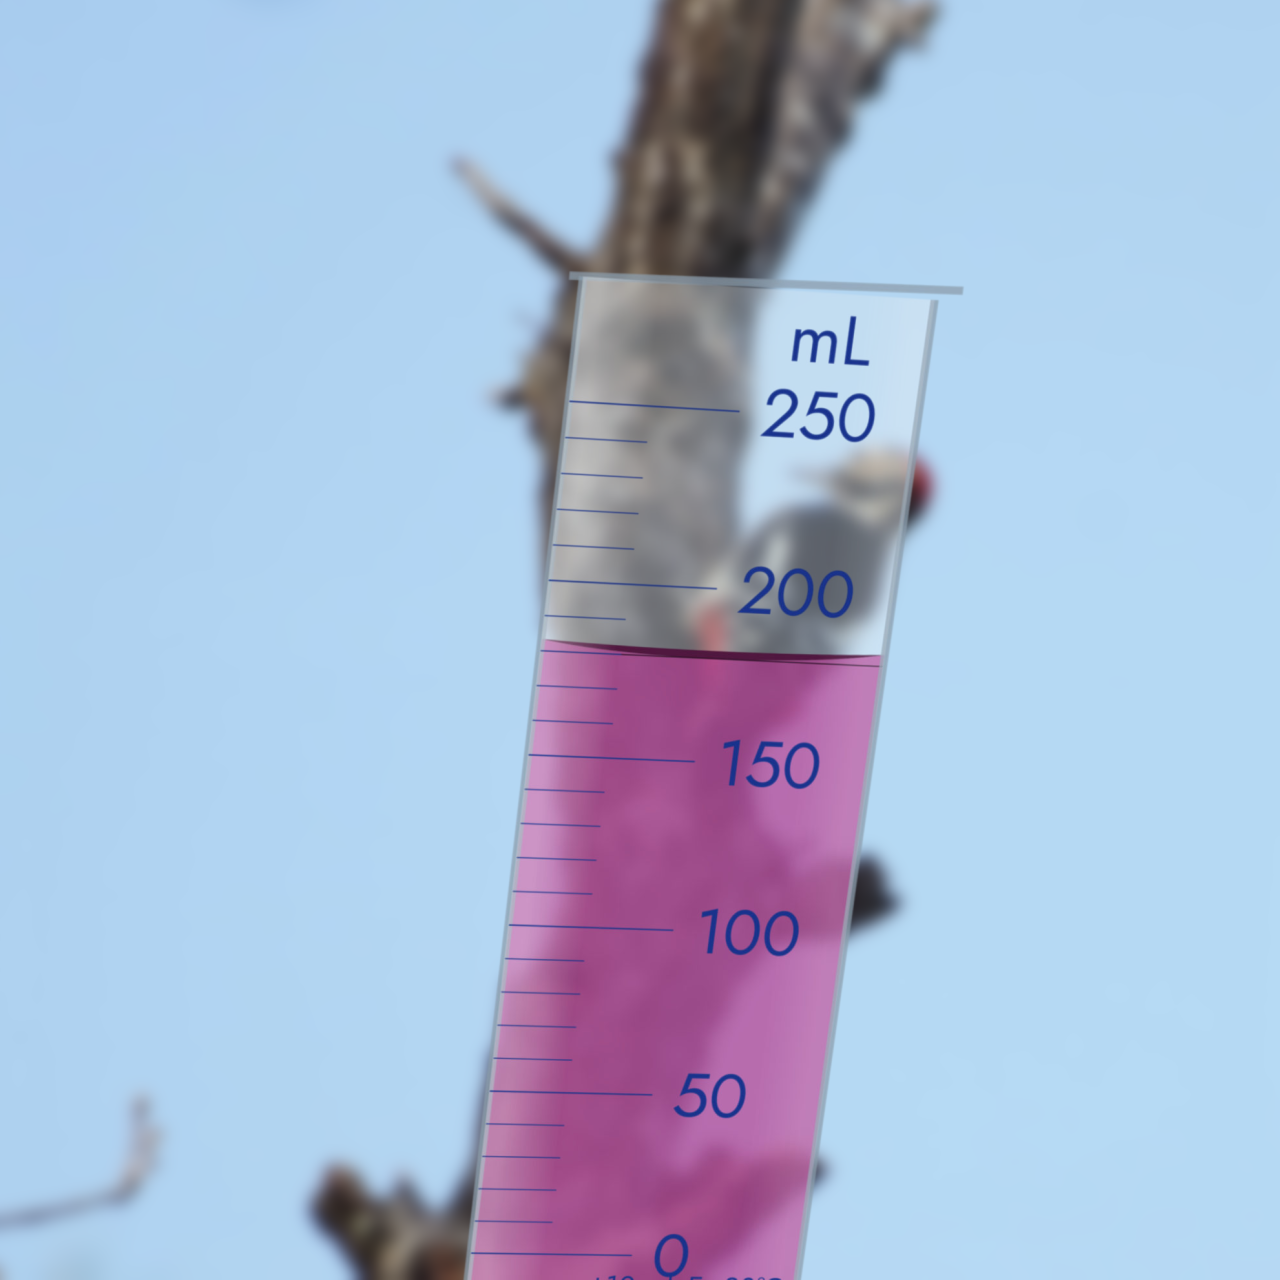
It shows 180 mL
